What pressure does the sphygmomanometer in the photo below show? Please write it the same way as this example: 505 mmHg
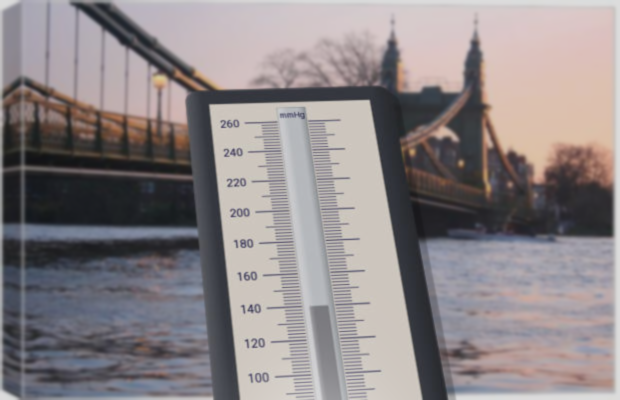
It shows 140 mmHg
